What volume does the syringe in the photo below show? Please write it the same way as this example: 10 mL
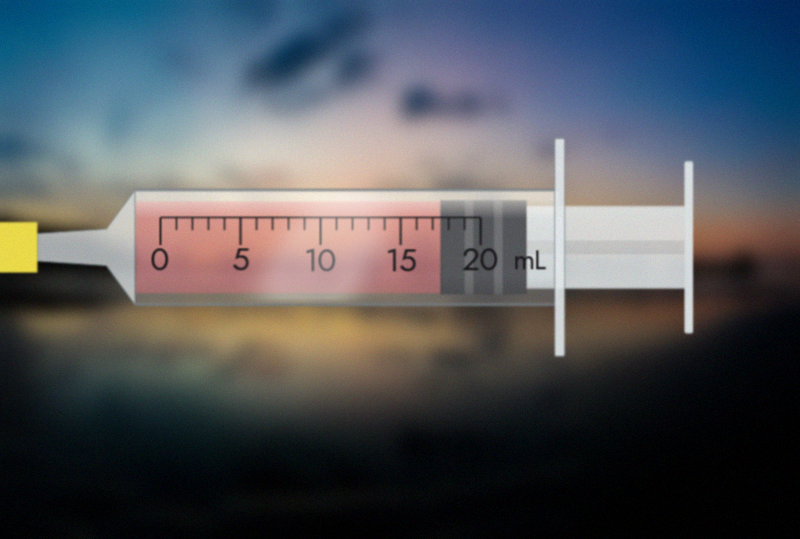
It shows 17.5 mL
